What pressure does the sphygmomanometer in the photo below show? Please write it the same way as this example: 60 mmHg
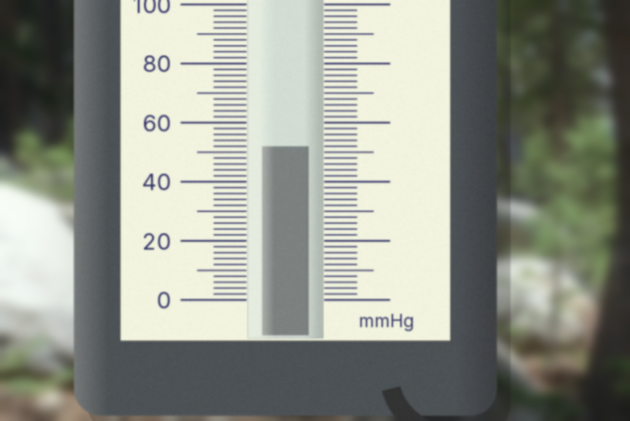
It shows 52 mmHg
